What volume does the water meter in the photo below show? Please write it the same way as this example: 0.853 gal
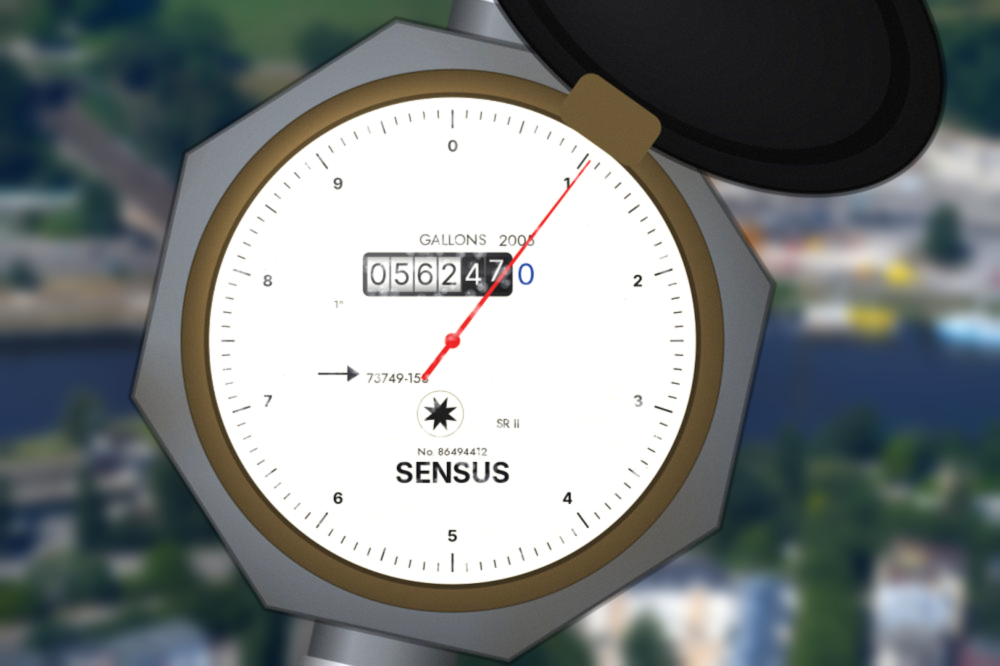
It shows 562471.0 gal
